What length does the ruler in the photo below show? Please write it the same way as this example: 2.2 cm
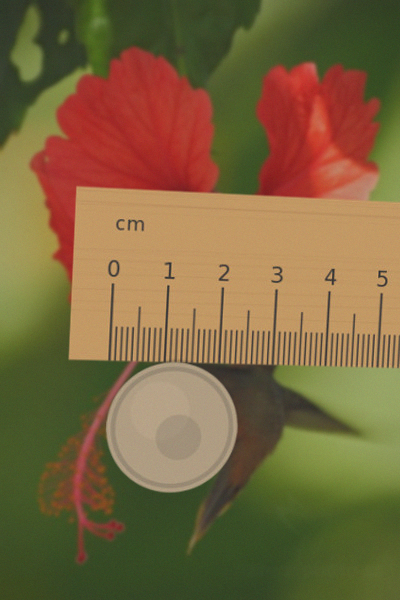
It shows 2.4 cm
